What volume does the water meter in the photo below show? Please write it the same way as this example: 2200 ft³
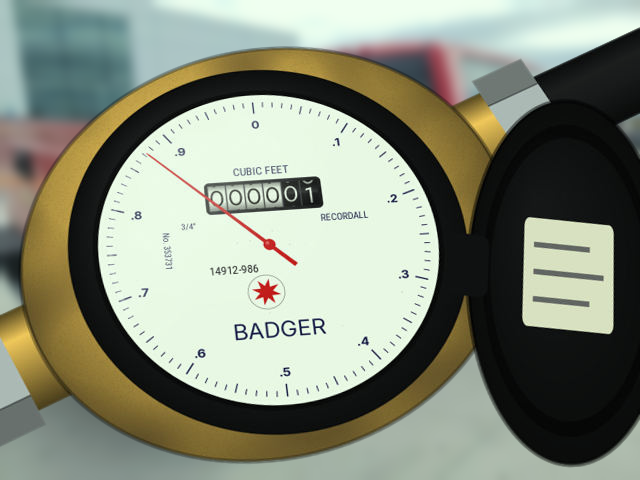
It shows 0.87 ft³
